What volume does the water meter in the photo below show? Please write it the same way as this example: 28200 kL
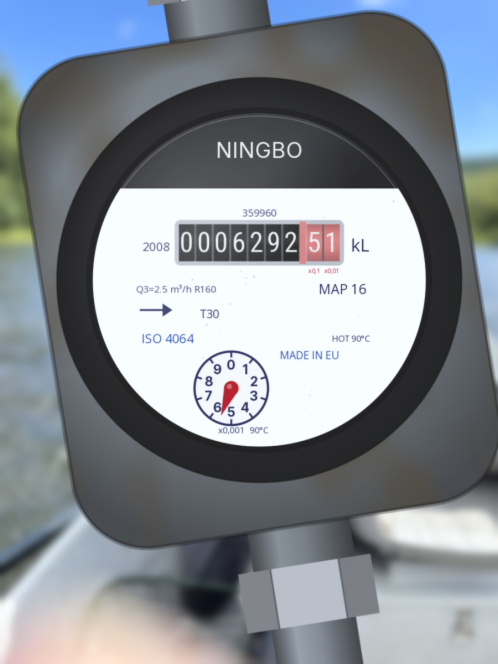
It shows 6292.515 kL
